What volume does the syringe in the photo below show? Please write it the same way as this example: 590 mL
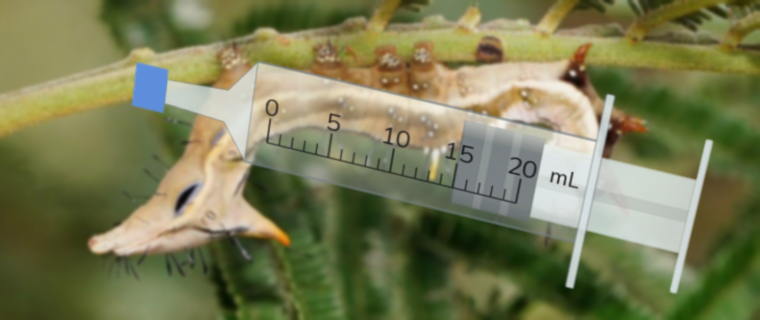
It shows 15 mL
